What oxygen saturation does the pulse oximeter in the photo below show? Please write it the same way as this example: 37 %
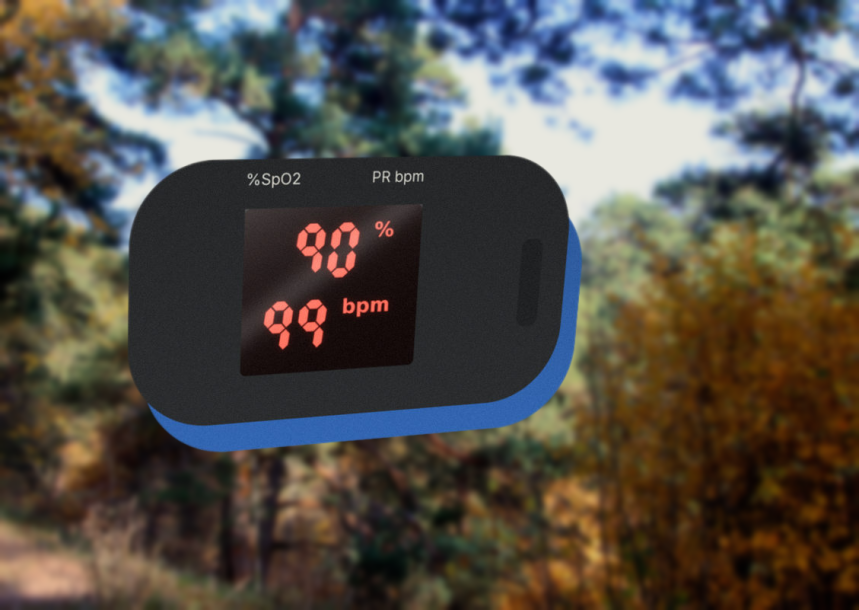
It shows 90 %
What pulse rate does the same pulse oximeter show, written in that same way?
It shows 99 bpm
